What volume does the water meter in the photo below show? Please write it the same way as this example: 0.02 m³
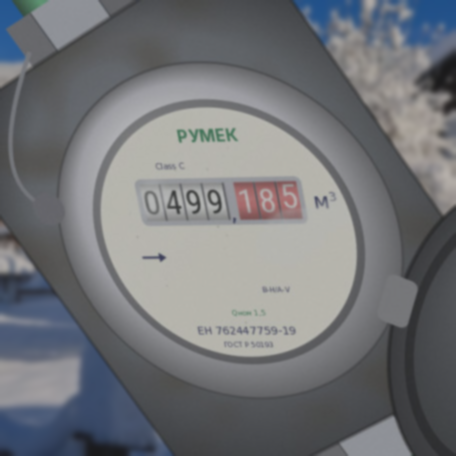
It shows 499.185 m³
